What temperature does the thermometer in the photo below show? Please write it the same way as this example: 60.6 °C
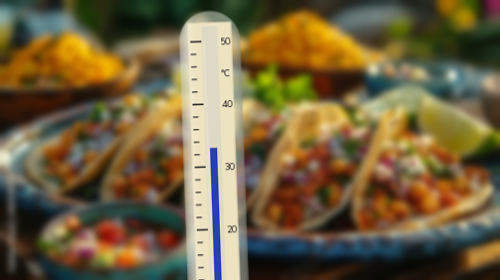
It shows 33 °C
